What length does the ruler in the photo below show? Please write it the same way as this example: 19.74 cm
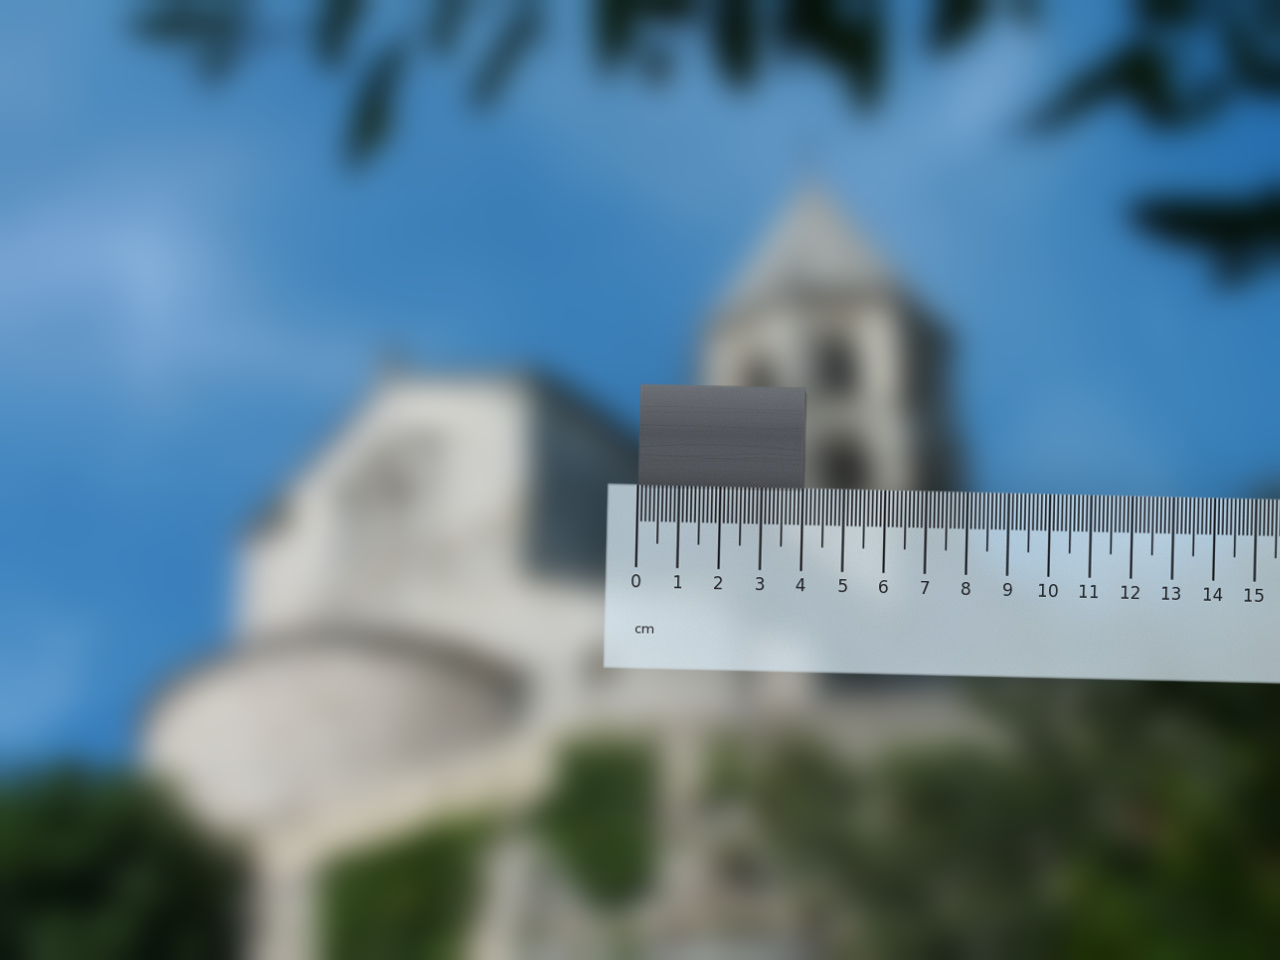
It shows 4 cm
